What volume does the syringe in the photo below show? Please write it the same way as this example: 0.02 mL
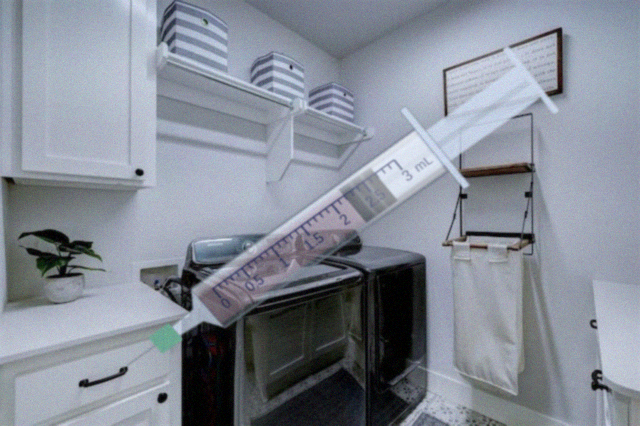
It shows 2.2 mL
